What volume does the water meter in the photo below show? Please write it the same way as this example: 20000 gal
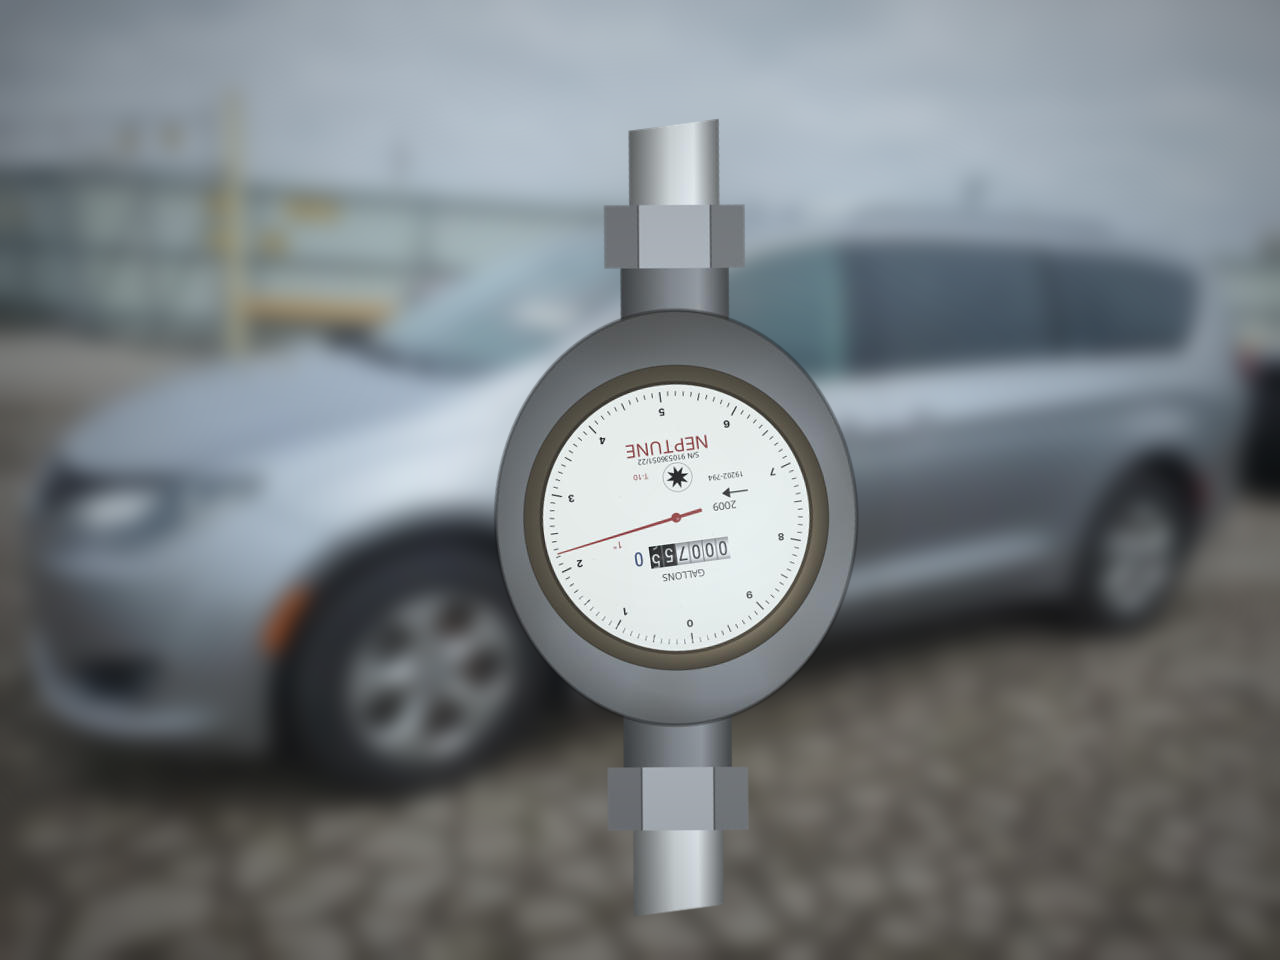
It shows 7552.2 gal
